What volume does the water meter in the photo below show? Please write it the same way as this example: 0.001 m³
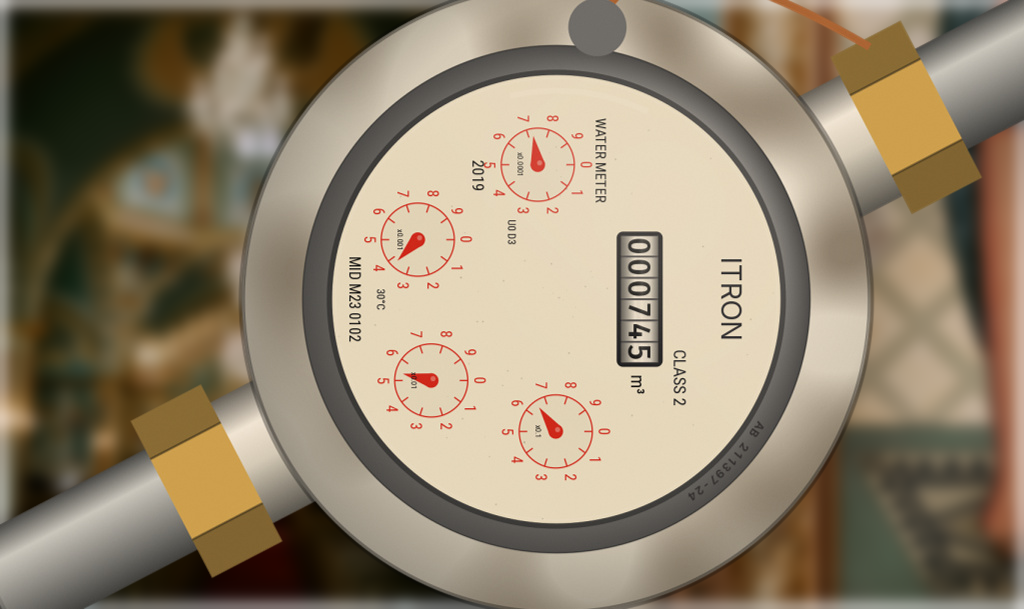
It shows 745.6537 m³
